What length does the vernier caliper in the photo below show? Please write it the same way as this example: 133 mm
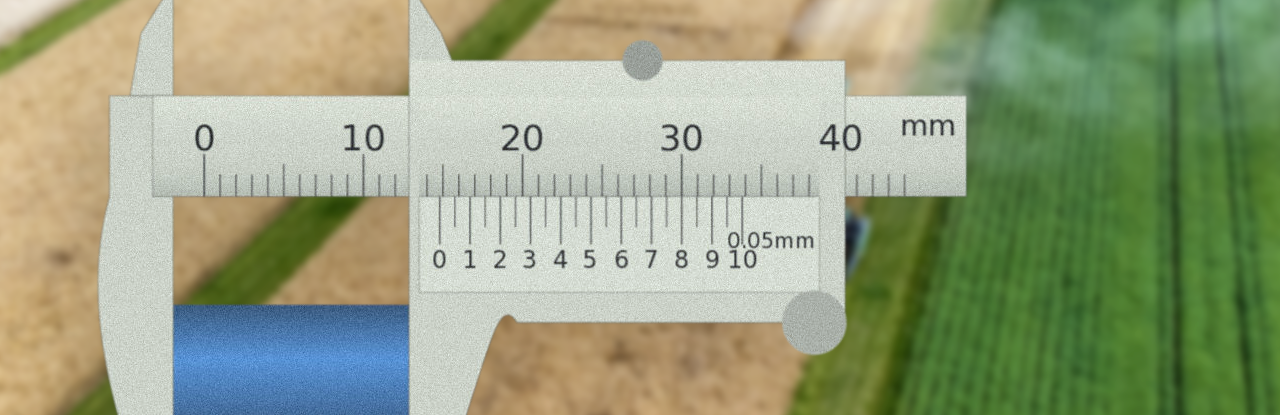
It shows 14.8 mm
